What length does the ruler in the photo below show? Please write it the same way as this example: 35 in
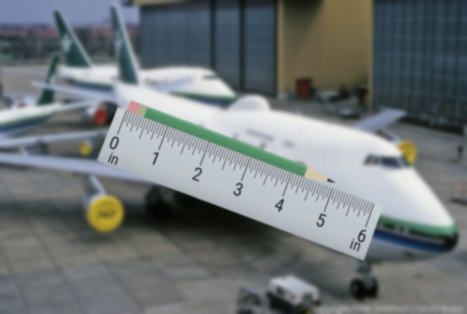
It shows 5 in
